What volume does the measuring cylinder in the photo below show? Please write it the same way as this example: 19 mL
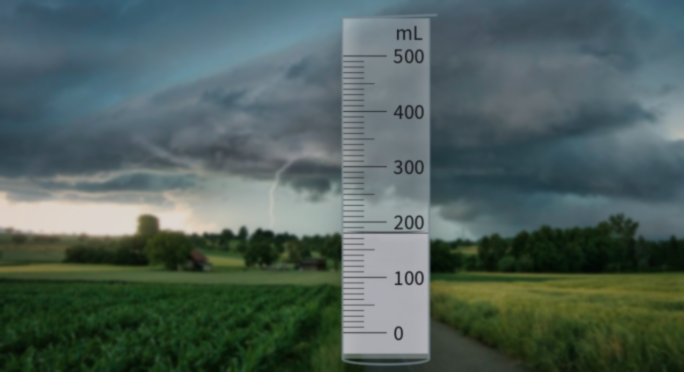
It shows 180 mL
